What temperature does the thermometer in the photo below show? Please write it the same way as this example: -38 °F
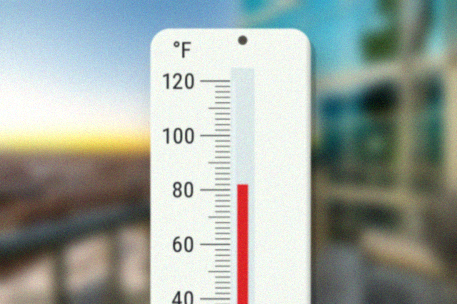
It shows 82 °F
